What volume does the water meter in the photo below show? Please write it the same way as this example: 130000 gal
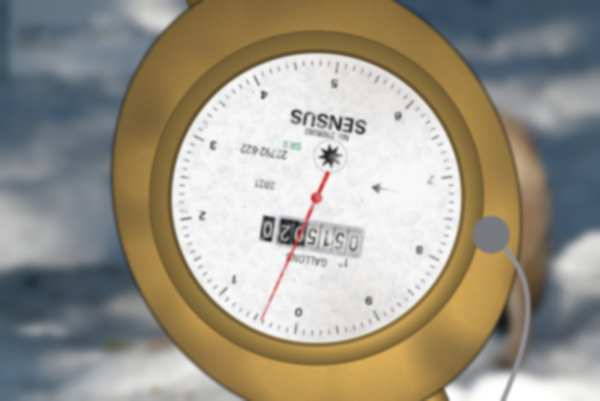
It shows 515020.4 gal
